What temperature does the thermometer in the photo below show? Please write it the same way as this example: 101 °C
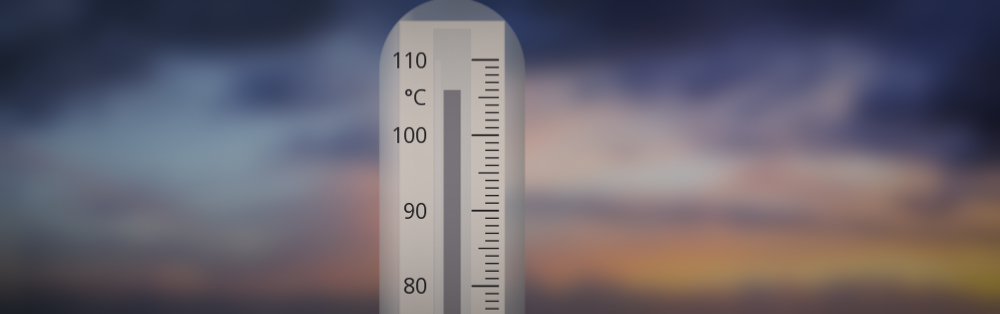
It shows 106 °C
